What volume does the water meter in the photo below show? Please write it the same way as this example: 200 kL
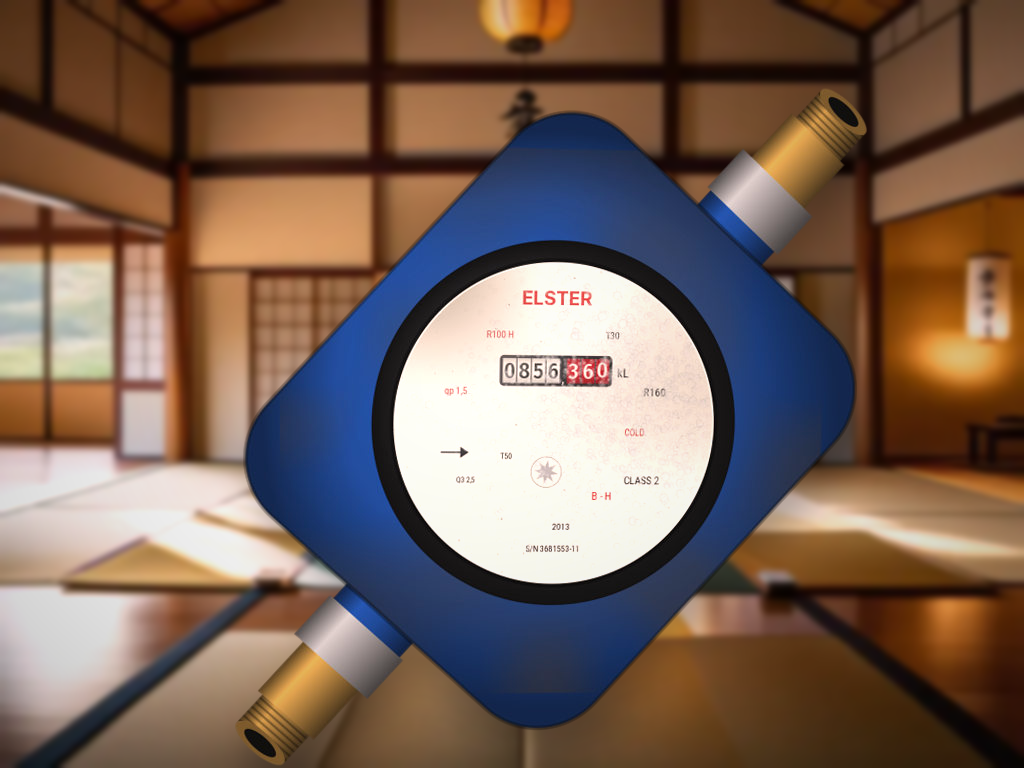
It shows 856.360 kL
